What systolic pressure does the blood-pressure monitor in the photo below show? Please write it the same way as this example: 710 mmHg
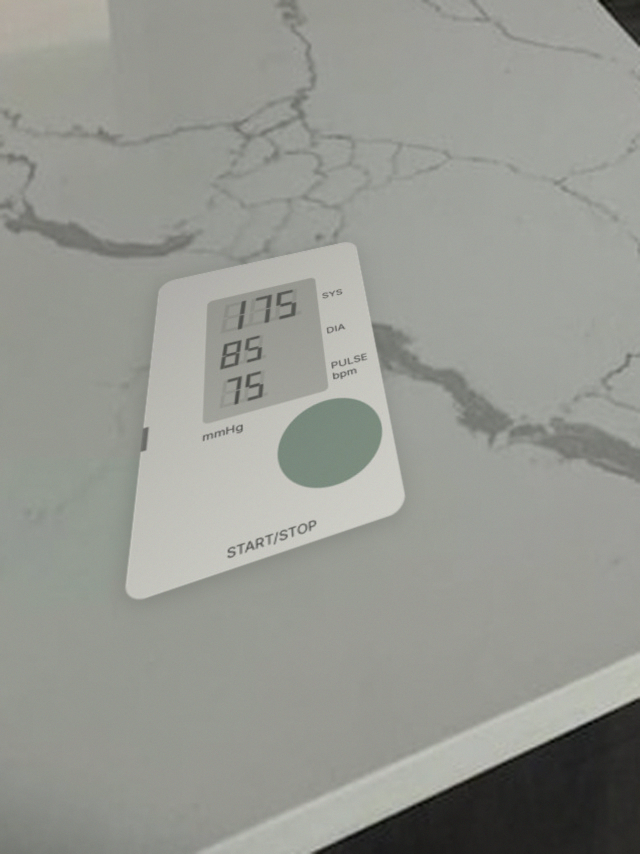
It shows 175 mmHg
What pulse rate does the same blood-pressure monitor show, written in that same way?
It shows 75 bpm
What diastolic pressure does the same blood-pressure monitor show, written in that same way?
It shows 85 mmHg
